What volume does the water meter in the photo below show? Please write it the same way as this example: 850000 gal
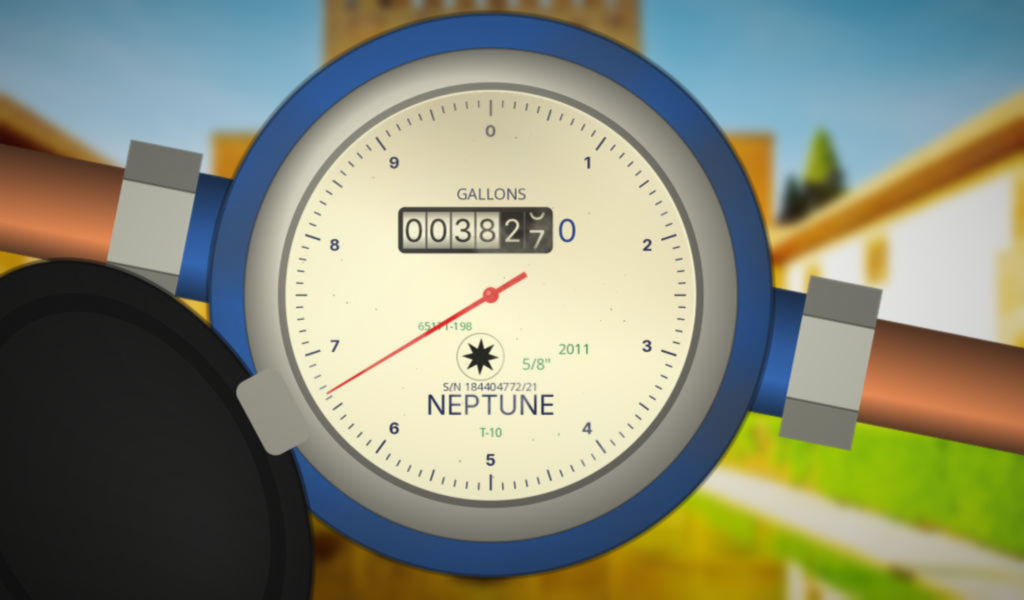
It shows 38266.6 gal
